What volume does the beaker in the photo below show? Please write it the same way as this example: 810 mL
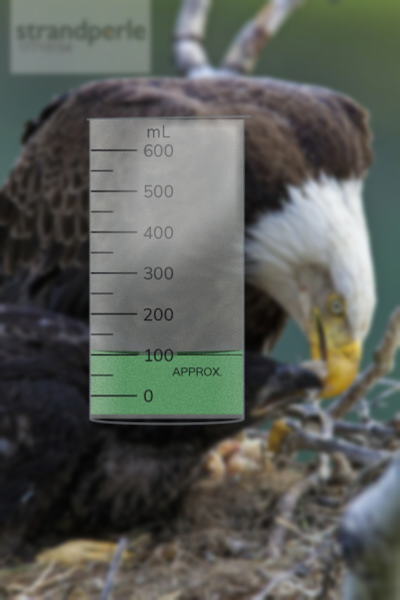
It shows 100 mL
